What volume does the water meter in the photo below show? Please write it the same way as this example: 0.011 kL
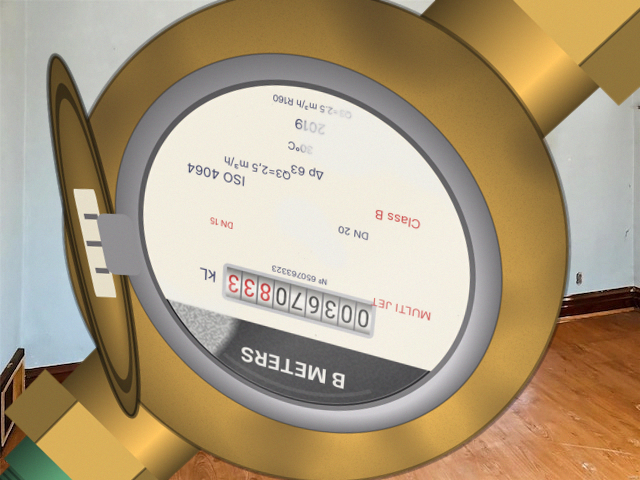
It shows 3670.833 kL
